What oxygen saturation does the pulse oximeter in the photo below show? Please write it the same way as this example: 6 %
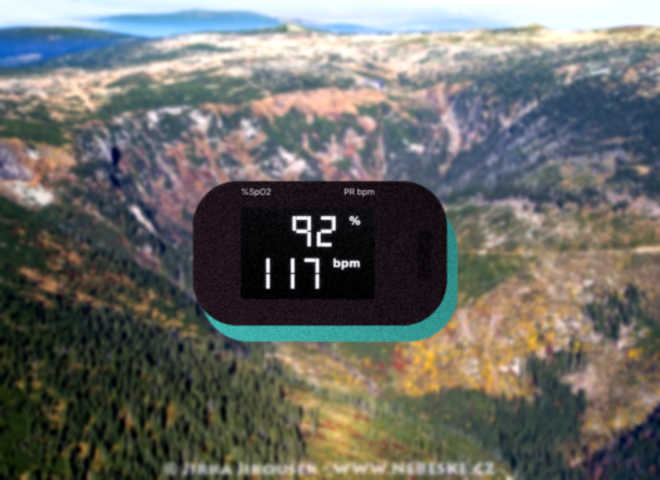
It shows 92 %
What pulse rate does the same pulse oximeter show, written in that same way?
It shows 117 bpm
